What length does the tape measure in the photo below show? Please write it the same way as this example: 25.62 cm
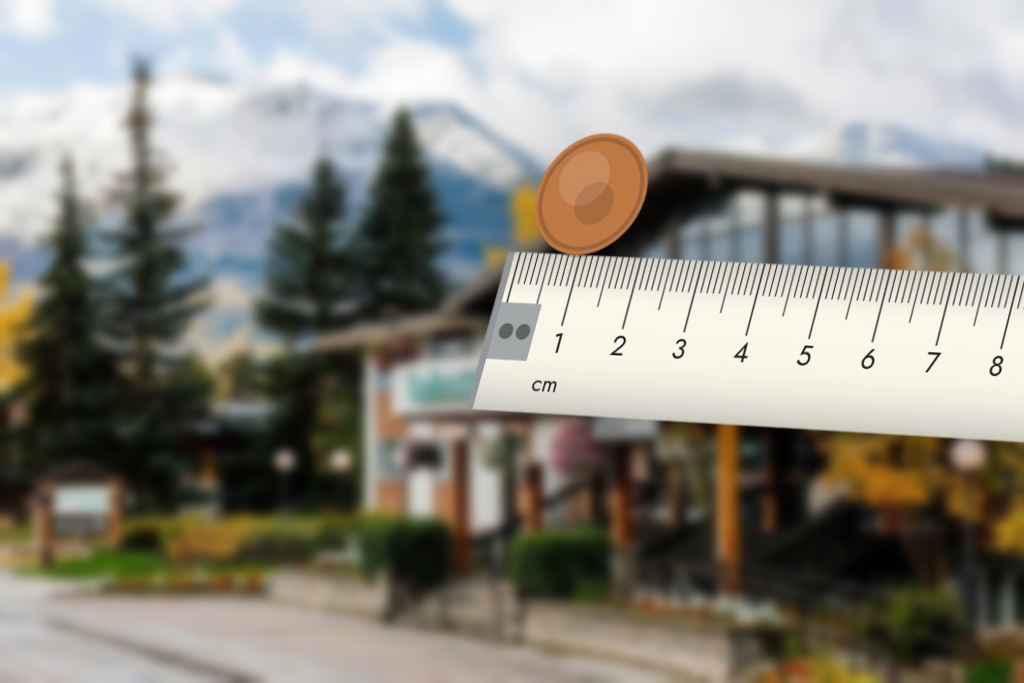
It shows 1.8 cm
